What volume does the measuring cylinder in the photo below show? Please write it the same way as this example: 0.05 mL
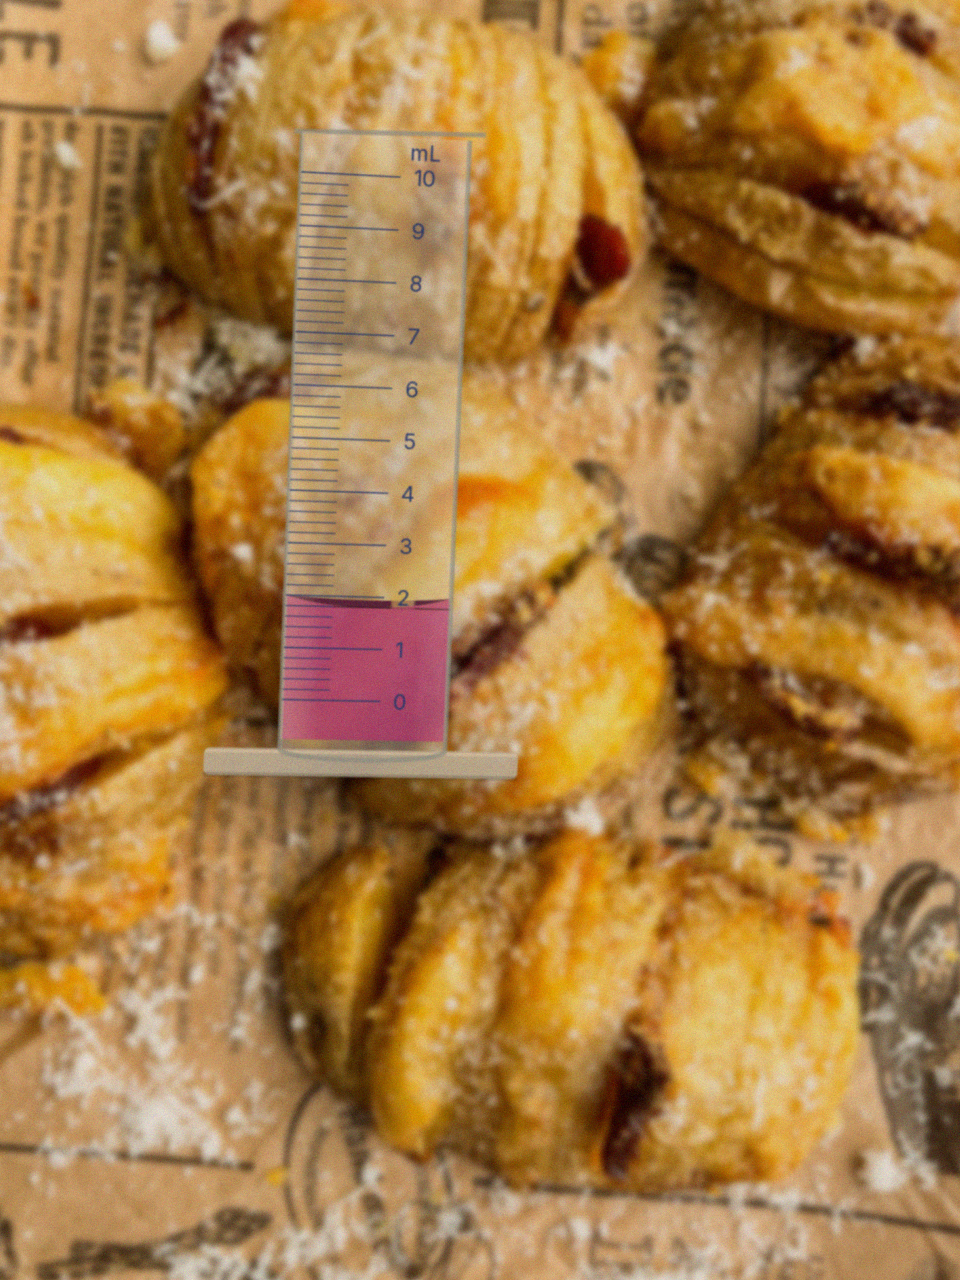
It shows 1.8 mL
